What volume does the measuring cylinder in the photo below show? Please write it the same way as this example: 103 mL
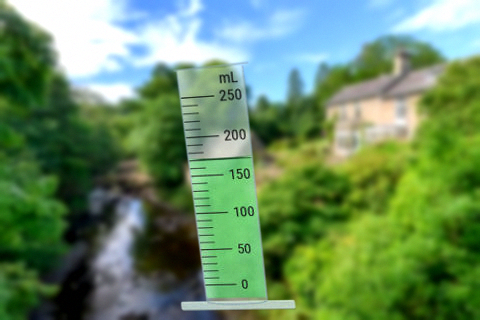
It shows 170 mL
